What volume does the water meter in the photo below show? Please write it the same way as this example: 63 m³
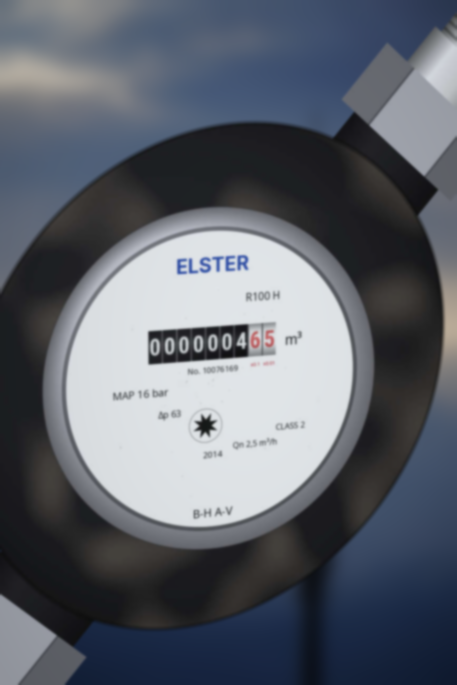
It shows 4.65 m³
